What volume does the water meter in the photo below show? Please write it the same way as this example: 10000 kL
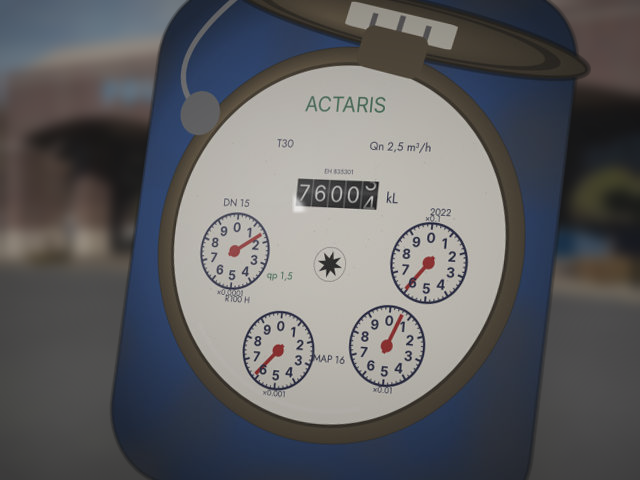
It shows 76003.6061 kL
